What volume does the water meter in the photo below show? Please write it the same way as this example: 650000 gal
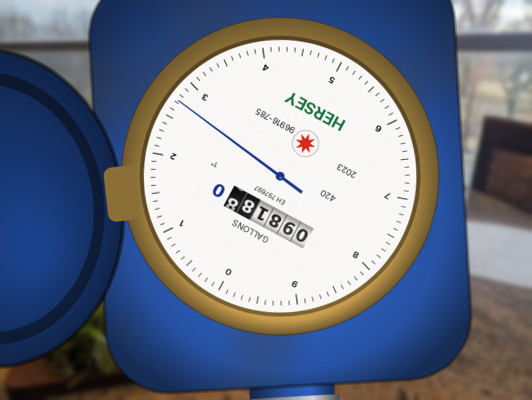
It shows 981882.7 gal
